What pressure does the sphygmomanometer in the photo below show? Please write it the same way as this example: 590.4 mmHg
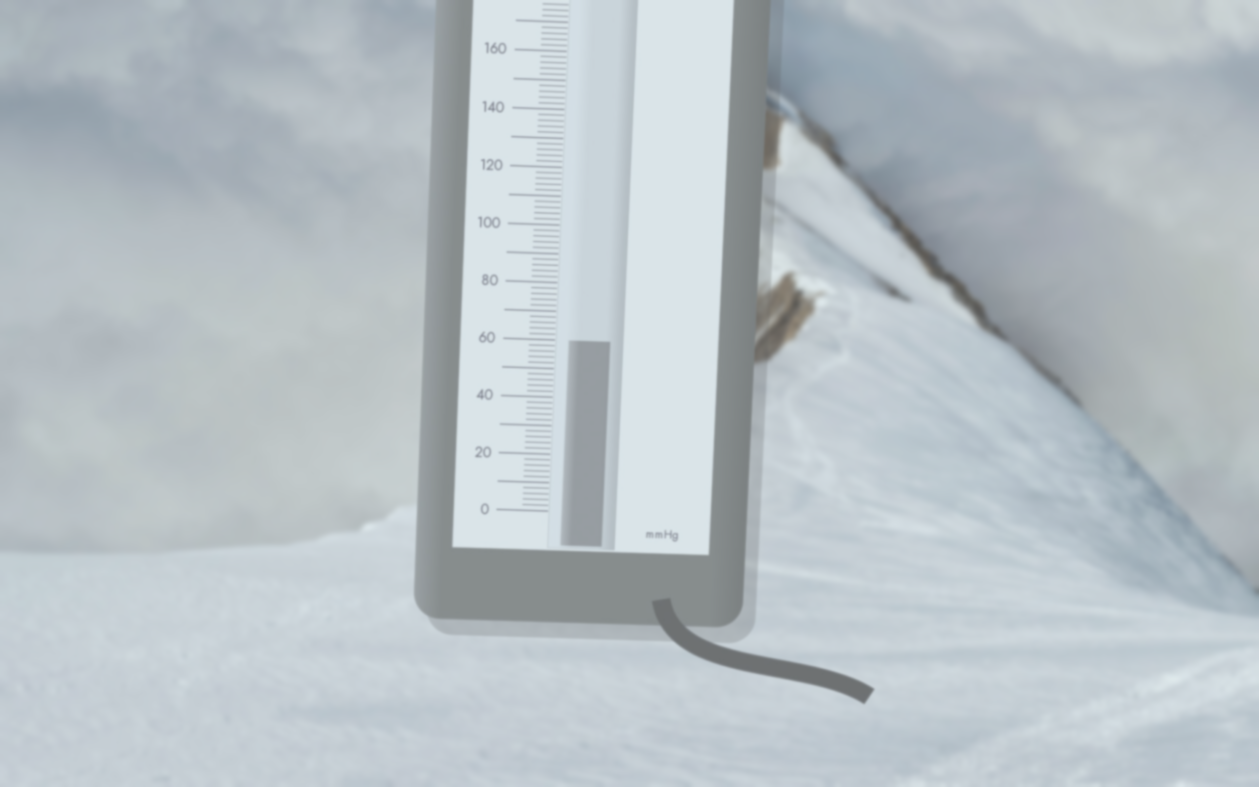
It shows 60 mmHg
